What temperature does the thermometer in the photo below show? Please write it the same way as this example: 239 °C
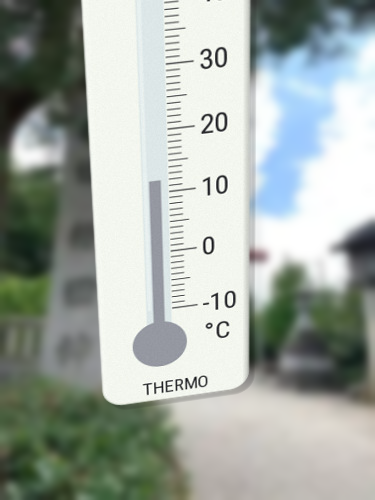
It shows 12 °C
